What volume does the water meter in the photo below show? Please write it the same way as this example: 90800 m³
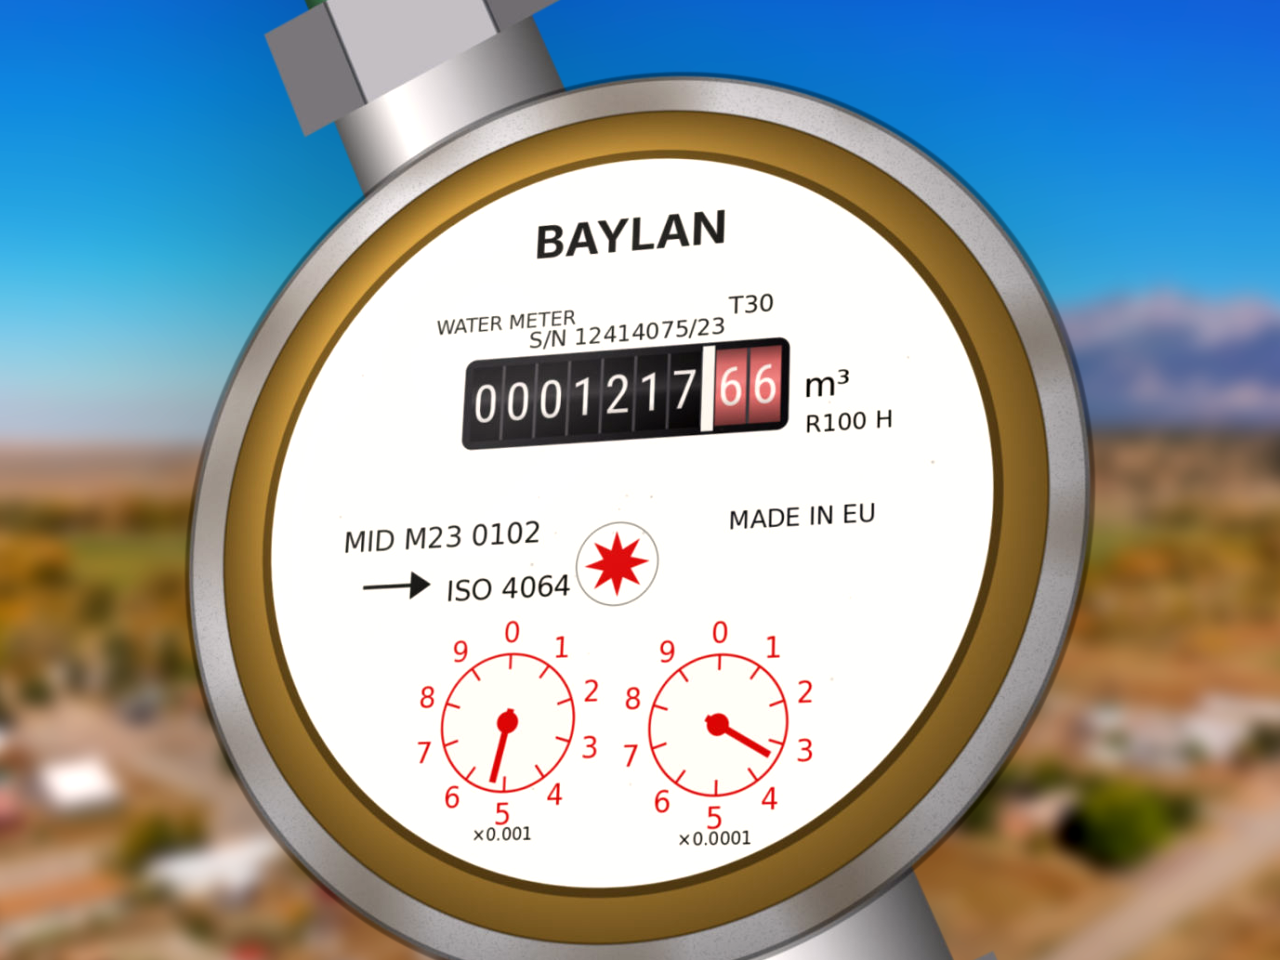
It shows 1217.6653 m³
